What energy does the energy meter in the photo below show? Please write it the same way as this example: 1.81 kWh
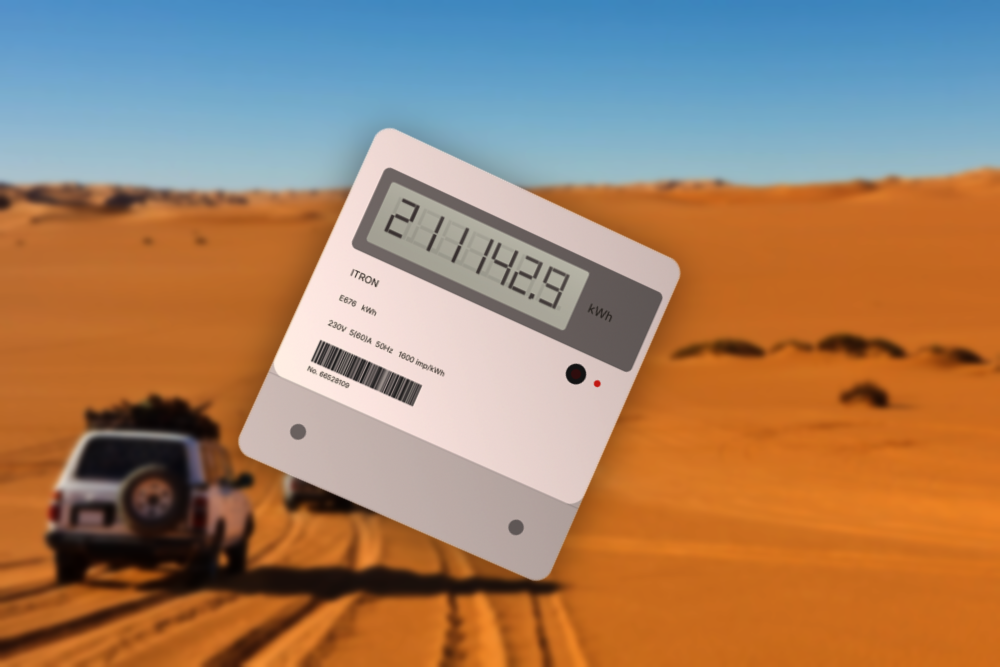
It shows 211142.9 kWh
